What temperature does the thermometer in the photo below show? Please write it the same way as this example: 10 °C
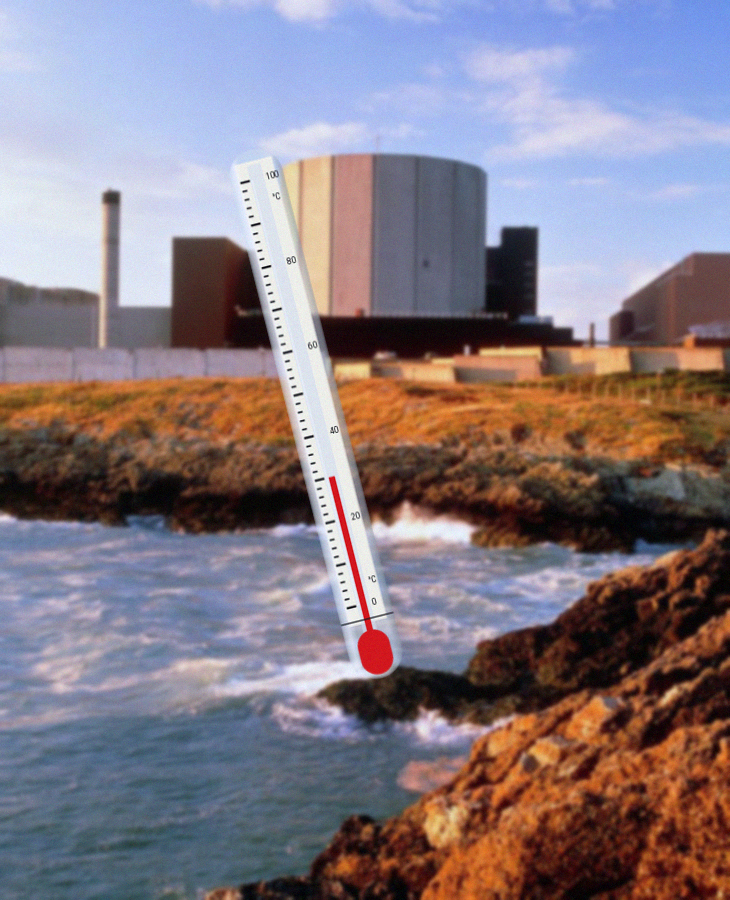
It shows 30 °C
